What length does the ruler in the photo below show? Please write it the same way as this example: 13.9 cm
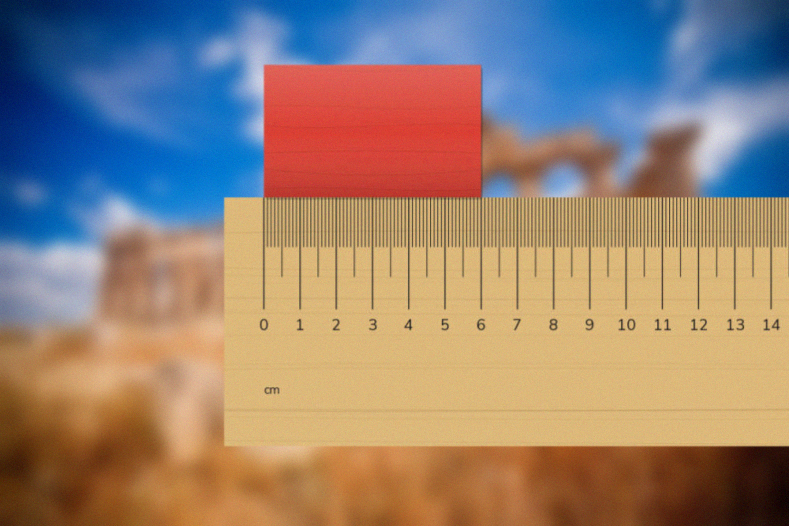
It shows 6 cm
